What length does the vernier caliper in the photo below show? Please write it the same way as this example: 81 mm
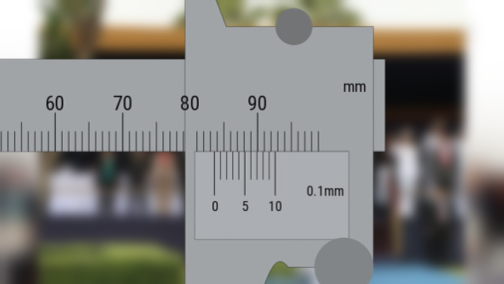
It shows 83.6 mm
